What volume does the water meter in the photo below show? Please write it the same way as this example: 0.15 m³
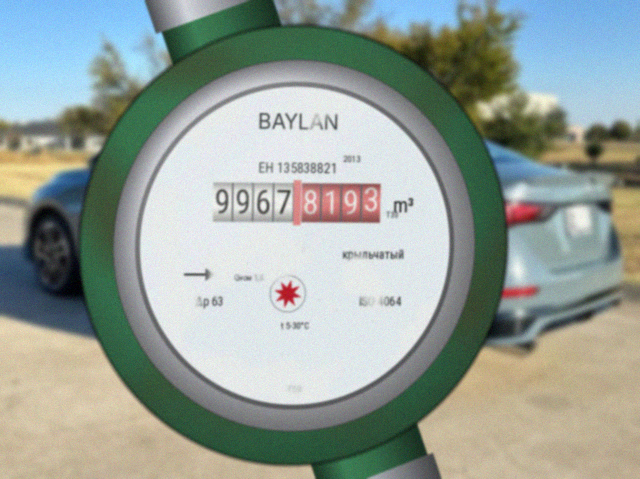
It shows 9967.8193 m³
